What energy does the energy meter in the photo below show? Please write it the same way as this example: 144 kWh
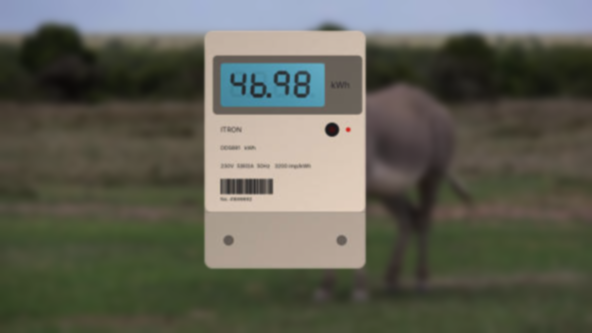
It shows 46.98 kWh
